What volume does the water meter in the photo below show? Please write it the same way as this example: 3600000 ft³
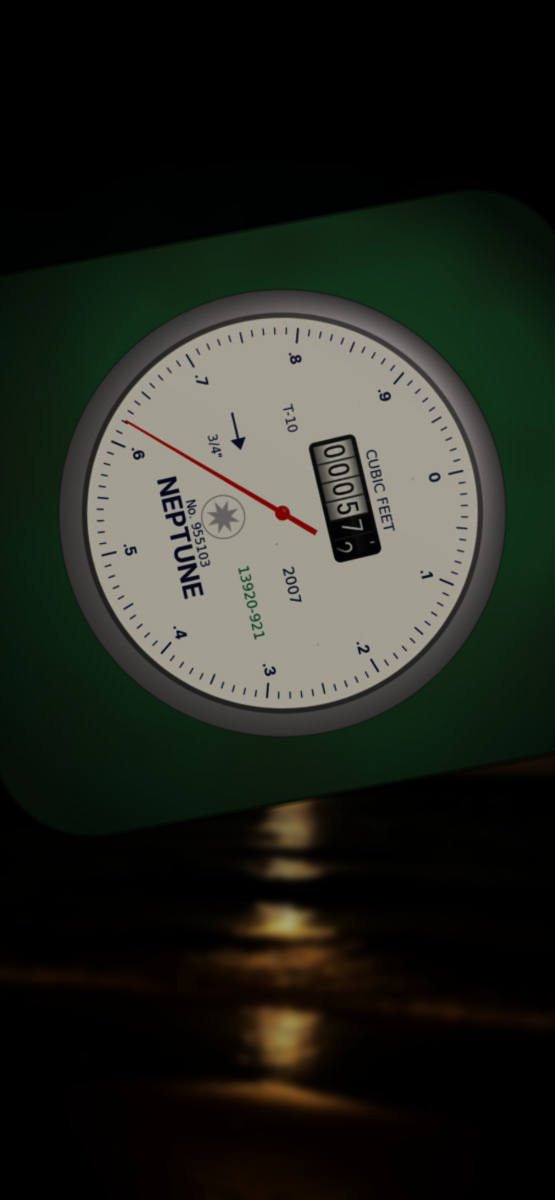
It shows 571.62 ft³
